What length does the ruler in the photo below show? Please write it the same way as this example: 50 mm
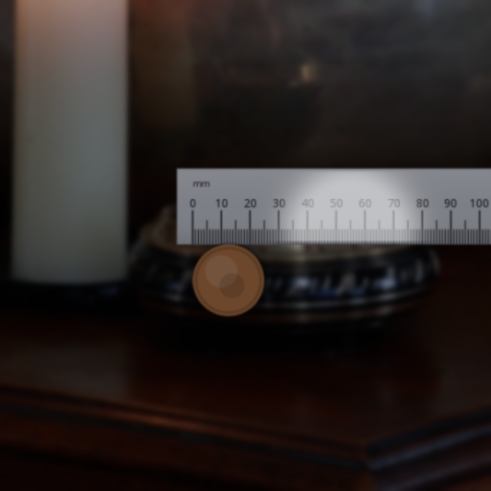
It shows 25 mm
